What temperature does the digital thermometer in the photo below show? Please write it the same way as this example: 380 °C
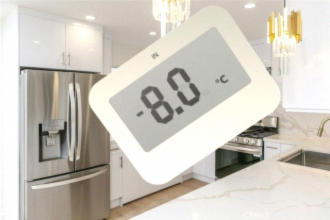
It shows -8.0 °C
